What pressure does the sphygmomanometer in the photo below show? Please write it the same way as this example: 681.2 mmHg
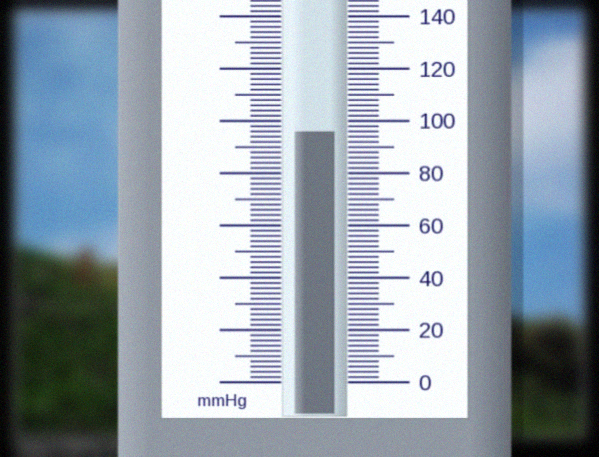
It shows 96 mmHg
